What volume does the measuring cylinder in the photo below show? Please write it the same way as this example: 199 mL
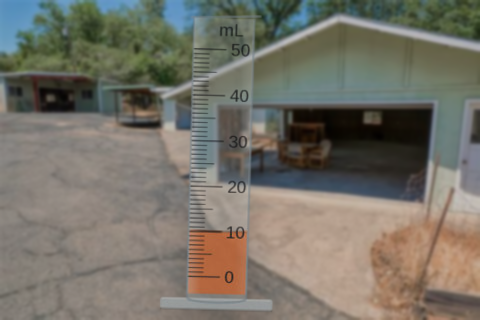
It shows 10 mL
